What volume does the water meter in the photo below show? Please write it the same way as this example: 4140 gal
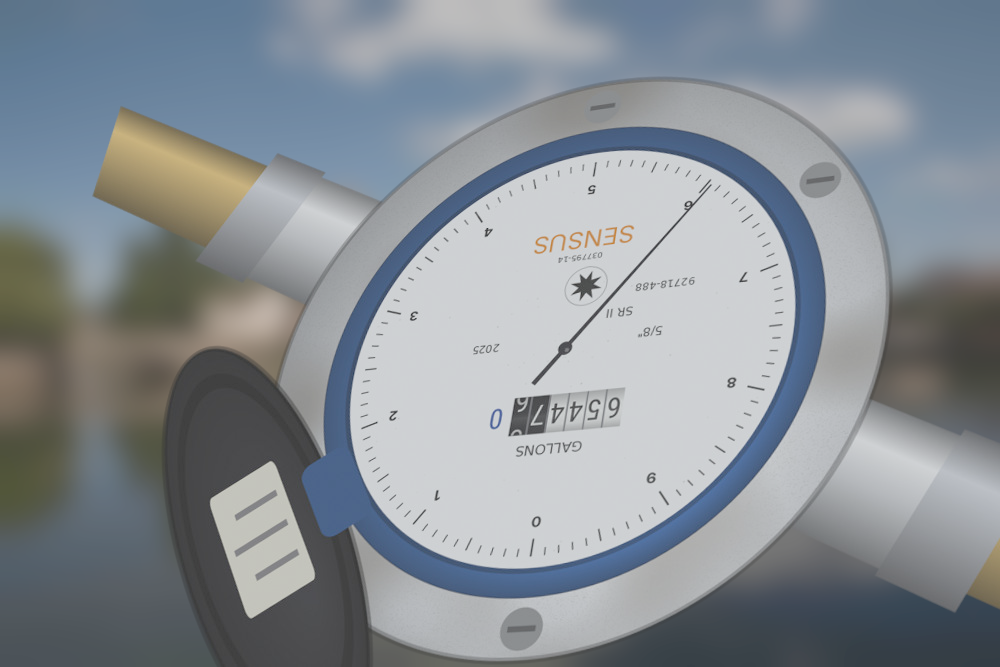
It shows 6544756.0 gal
